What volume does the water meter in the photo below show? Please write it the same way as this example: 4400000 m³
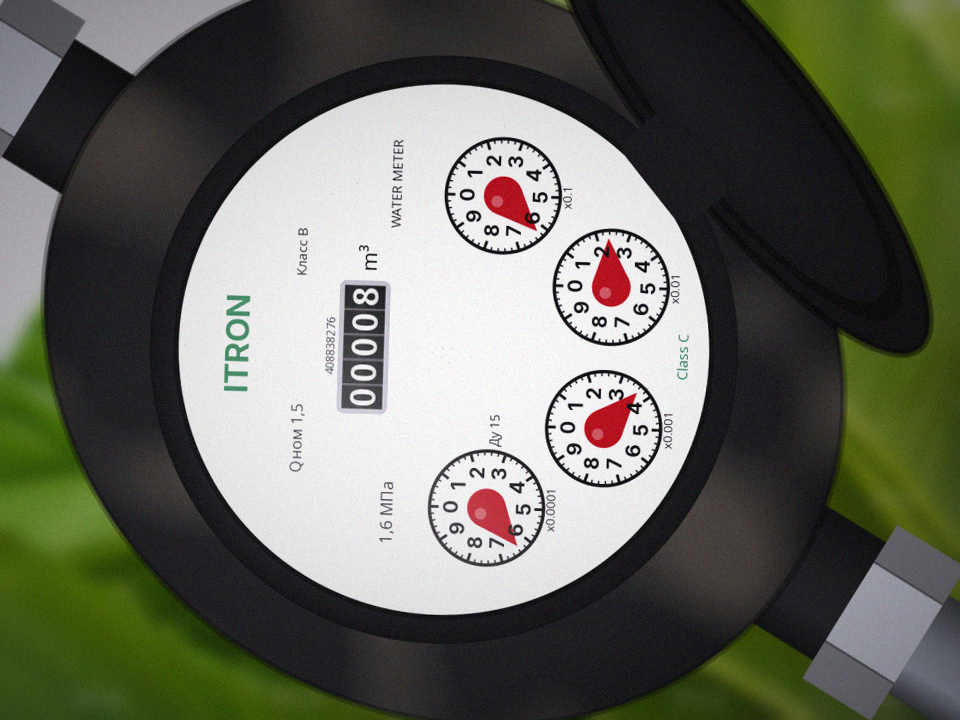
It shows 8.6236 m³
